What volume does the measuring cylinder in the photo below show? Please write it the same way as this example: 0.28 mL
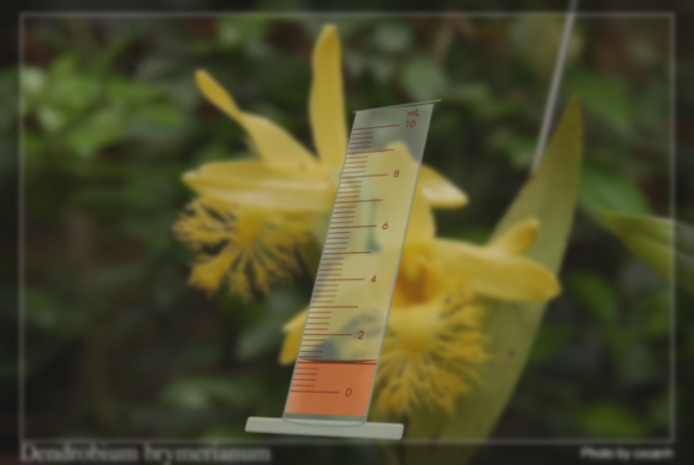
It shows 1 mL
